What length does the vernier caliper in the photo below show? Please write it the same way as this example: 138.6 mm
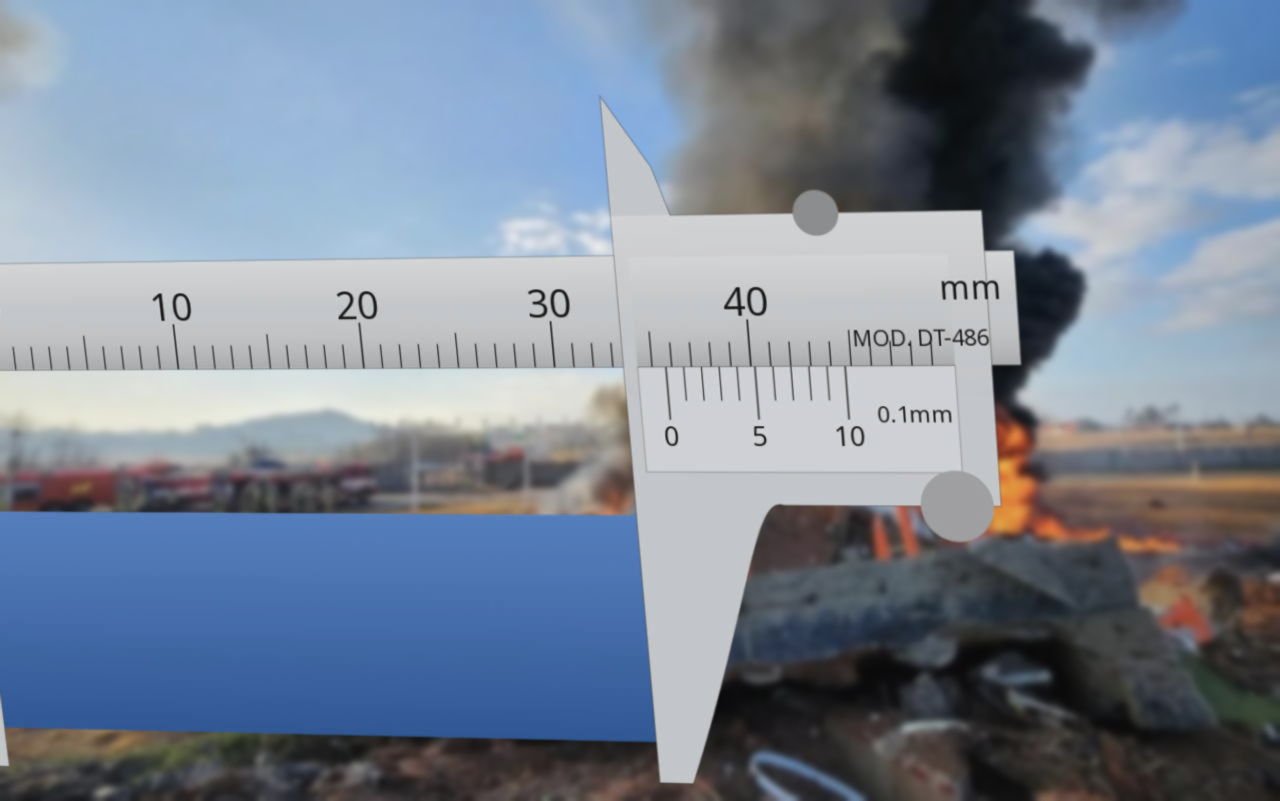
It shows 35.7 mm
